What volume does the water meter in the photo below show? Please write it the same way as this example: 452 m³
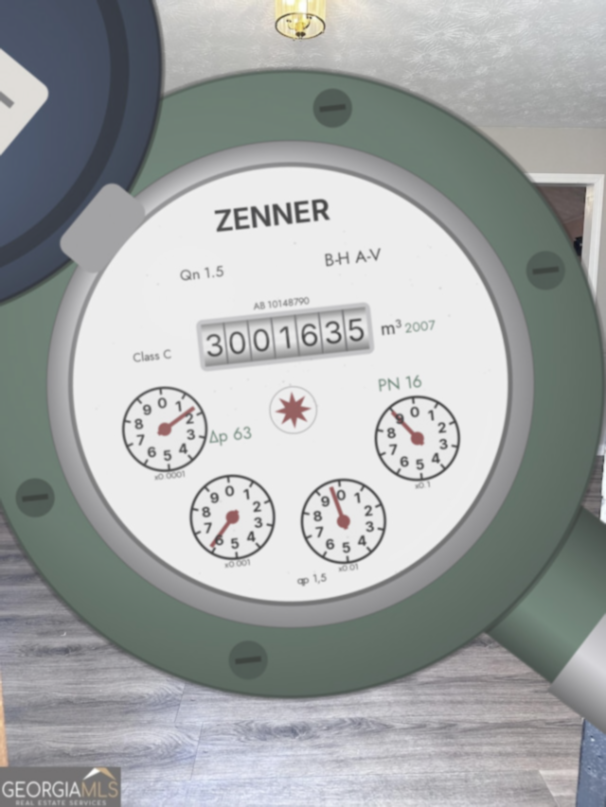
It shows 3001635.8961 m³
